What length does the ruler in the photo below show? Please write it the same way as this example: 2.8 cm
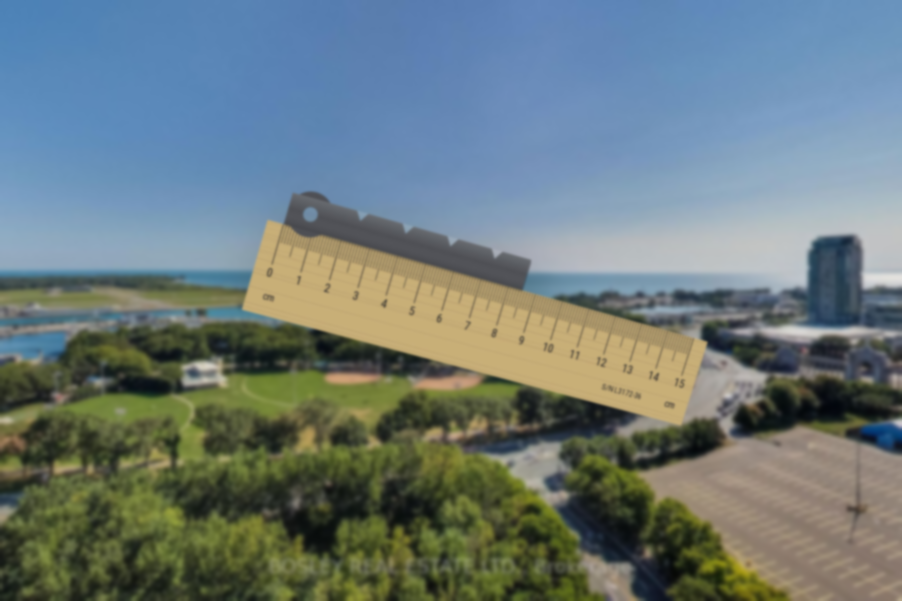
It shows 8.5 cm
